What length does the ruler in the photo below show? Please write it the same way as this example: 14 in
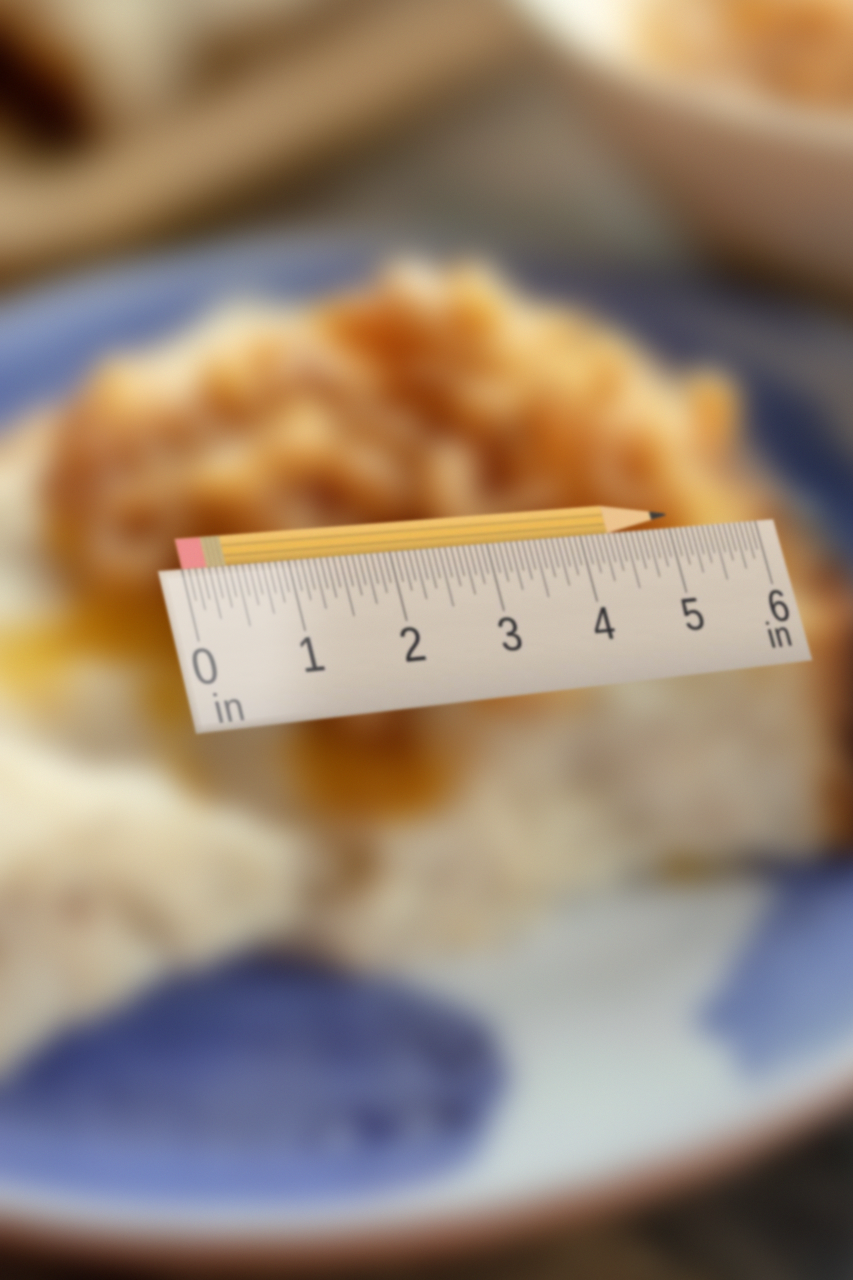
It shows 5 in
